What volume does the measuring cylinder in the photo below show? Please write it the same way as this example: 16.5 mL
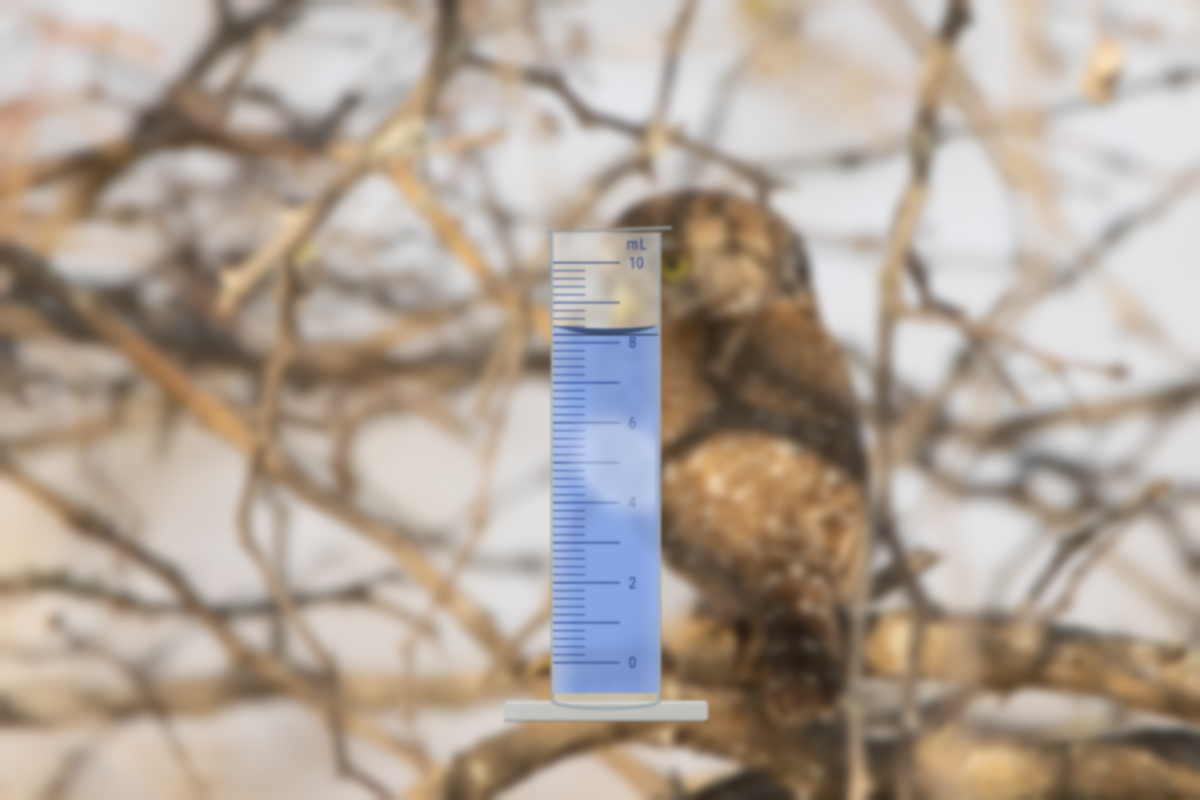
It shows 8.2 mL
